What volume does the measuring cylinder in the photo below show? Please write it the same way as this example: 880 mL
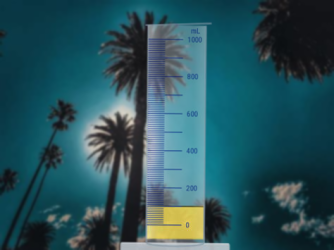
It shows 100 mL
